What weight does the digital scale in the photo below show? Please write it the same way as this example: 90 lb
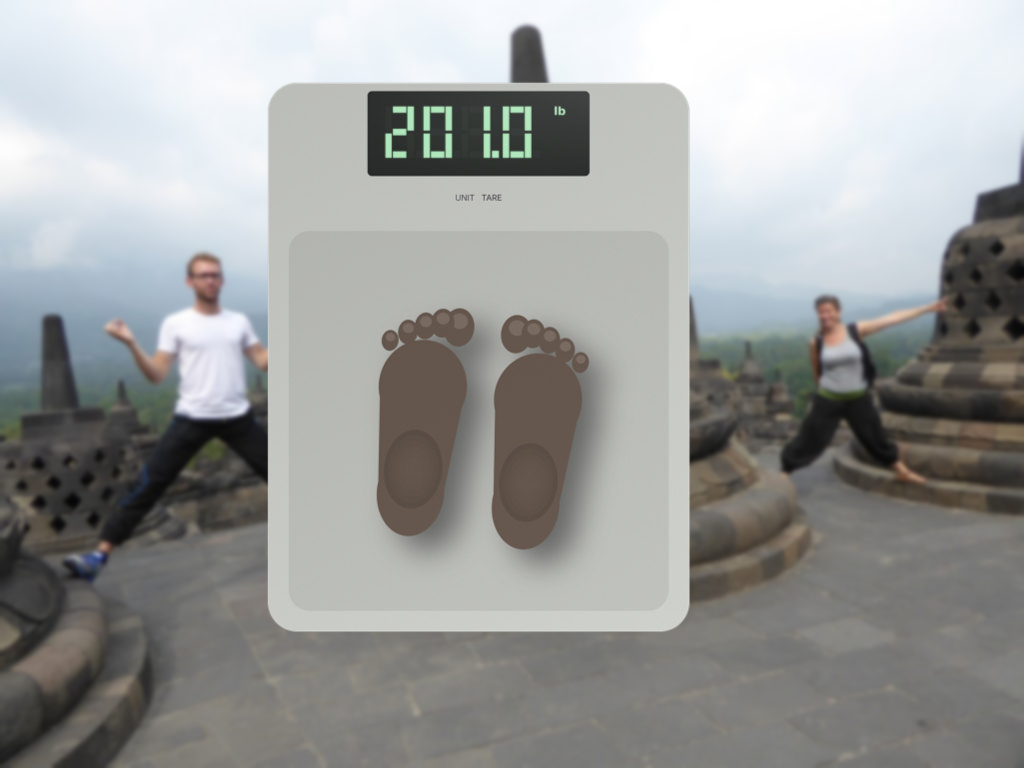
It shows 201.0 lb
